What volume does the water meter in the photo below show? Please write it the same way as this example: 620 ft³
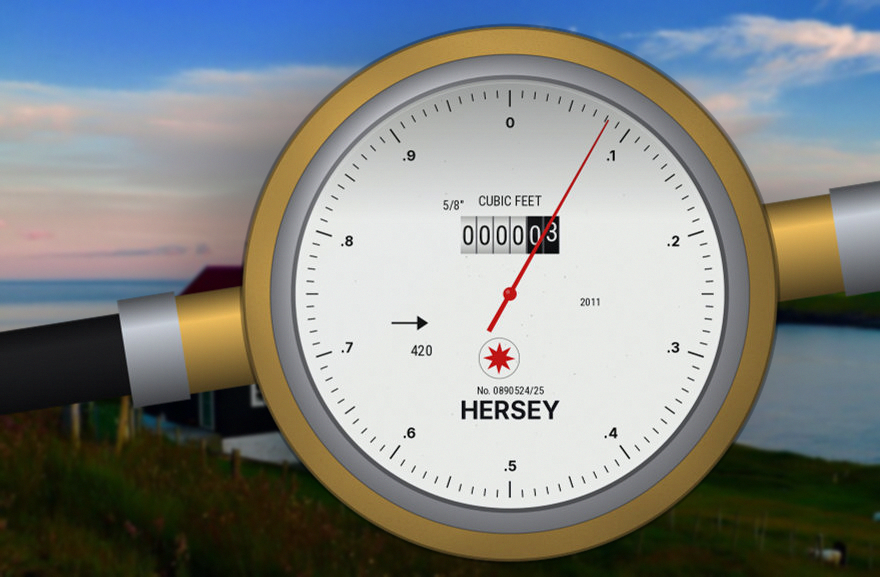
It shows 3.08 ft³
